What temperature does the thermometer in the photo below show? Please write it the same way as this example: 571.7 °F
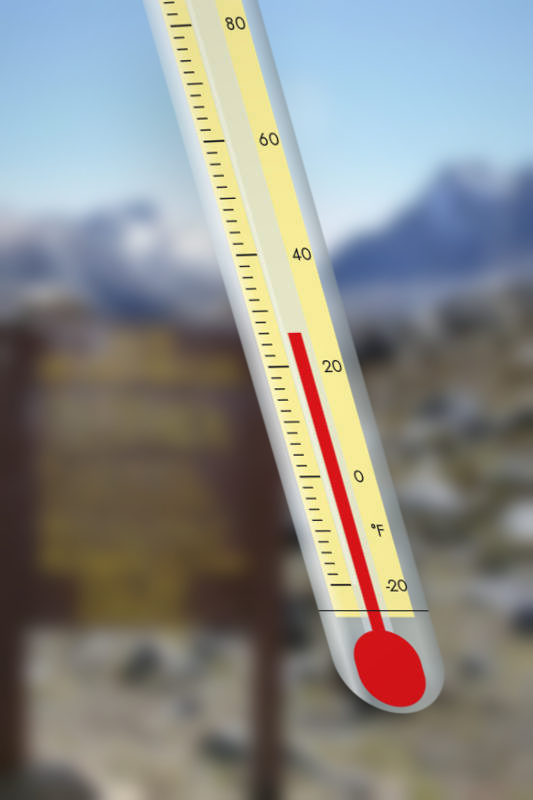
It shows 26 °F
